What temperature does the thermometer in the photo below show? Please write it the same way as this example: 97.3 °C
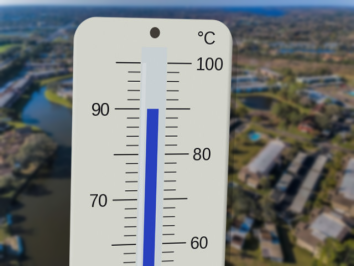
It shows 90 °C
